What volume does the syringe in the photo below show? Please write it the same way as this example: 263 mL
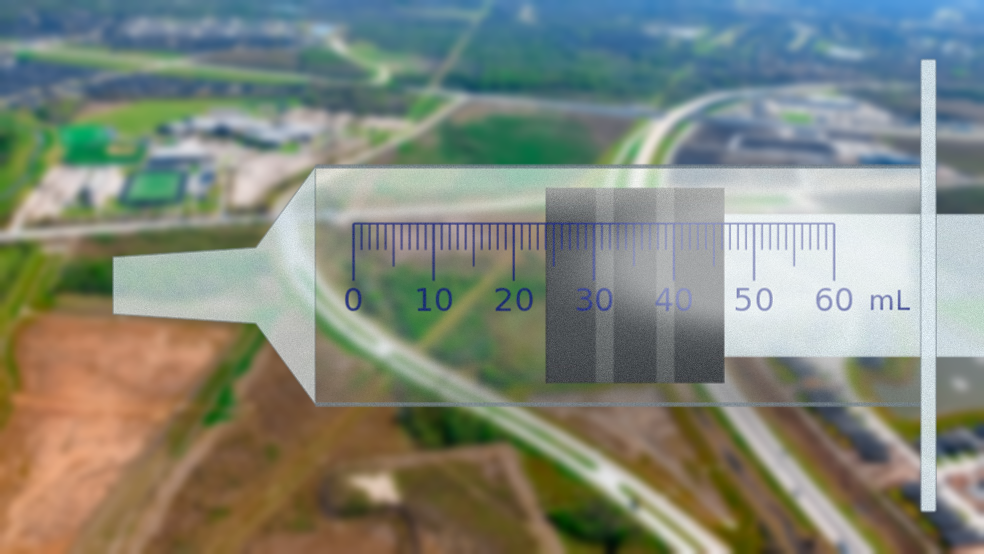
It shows 24 mL
